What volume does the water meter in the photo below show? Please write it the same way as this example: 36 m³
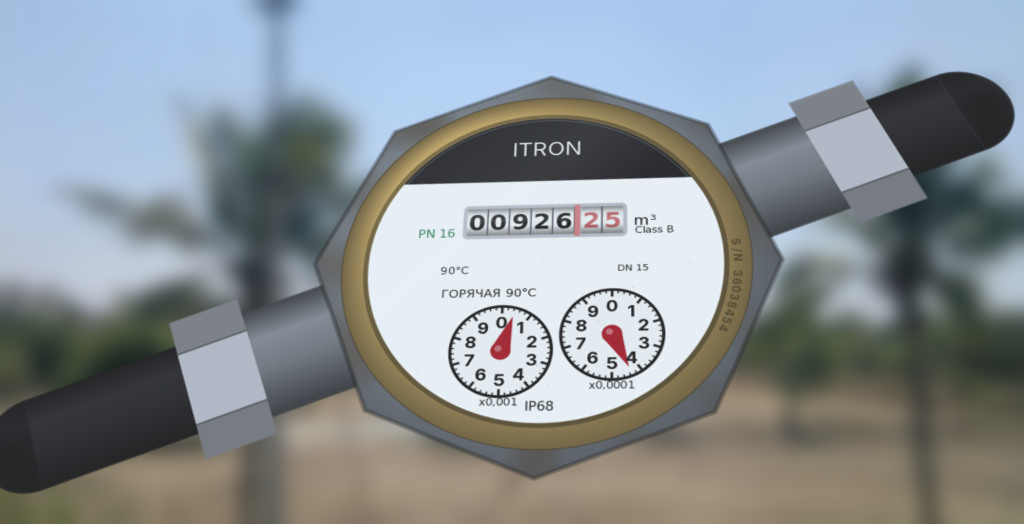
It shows 926.2504 m³
